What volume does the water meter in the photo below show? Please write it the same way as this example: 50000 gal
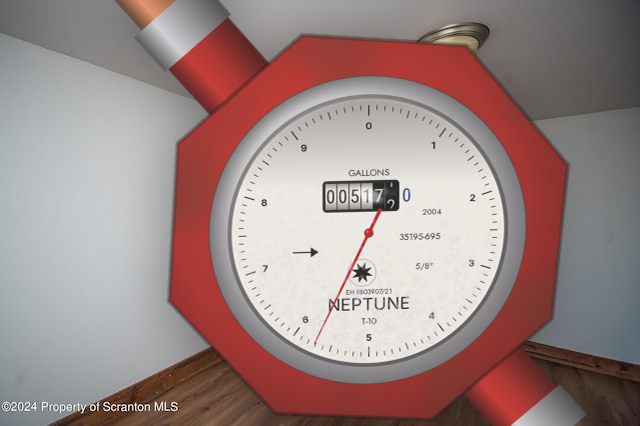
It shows 51715.7 gal
